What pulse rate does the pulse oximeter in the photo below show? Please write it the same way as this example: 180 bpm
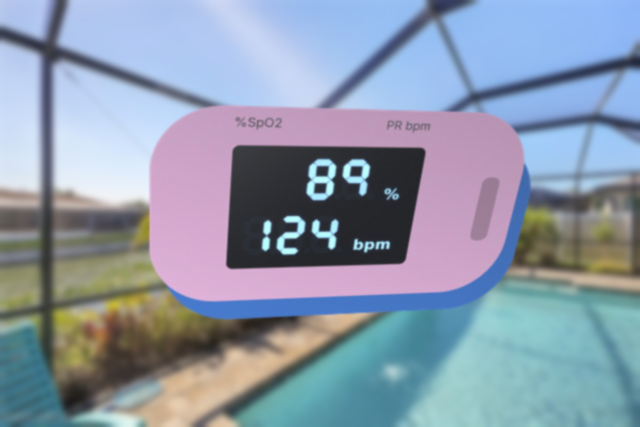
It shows 124 bpm
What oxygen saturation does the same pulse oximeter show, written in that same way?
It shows 89 %
